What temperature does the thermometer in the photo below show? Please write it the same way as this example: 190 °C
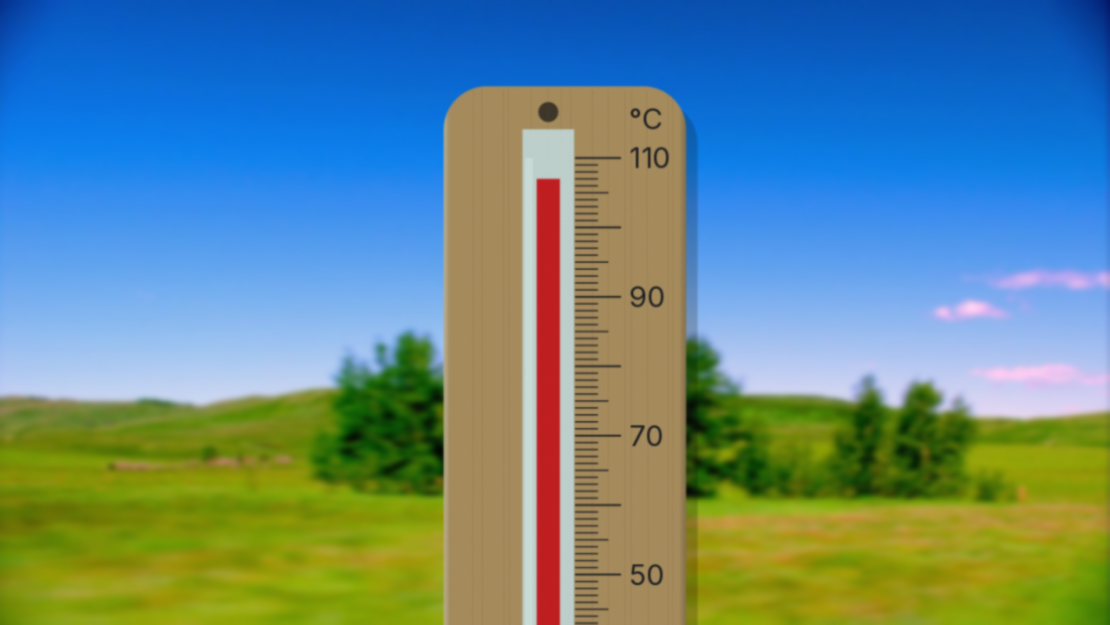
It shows 107 °C
